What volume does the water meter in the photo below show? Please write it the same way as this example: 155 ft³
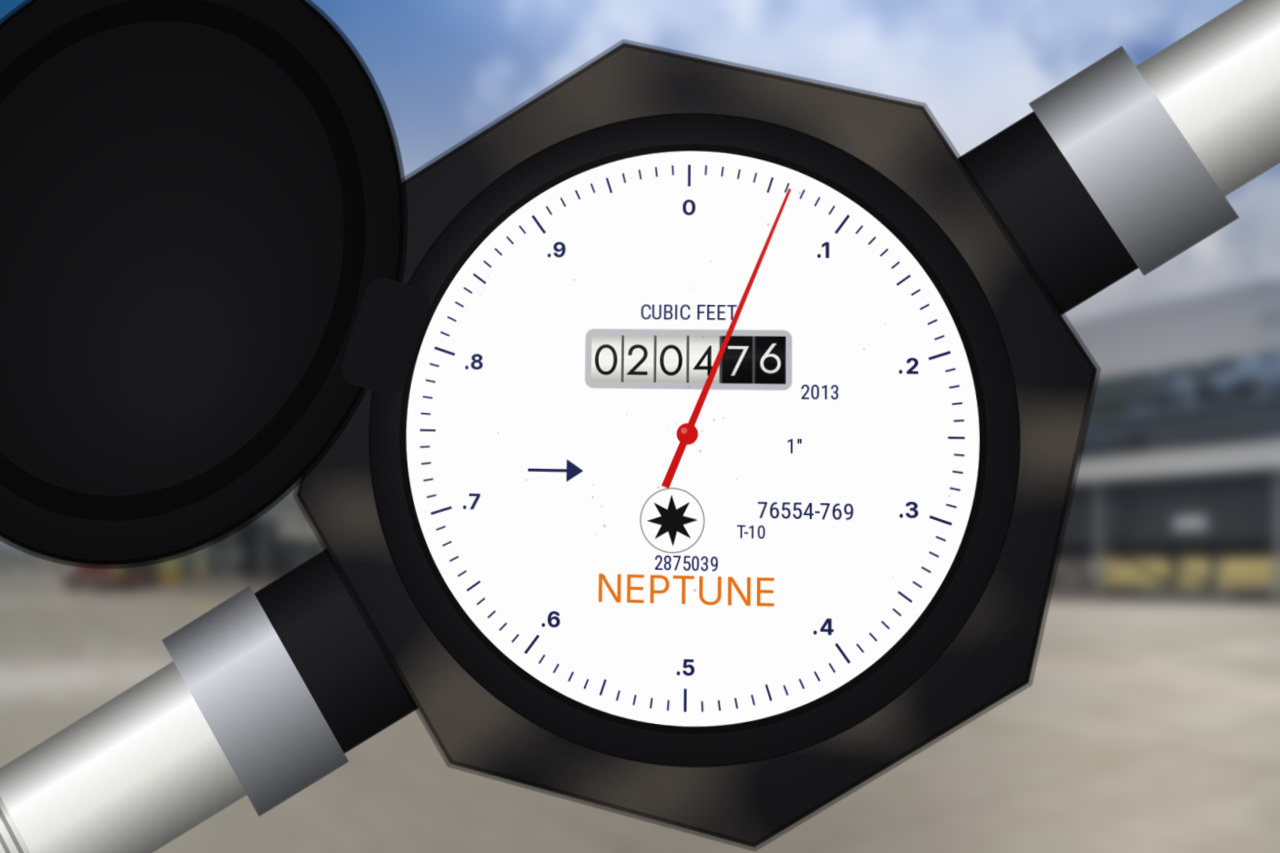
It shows 20476.06 ft³
